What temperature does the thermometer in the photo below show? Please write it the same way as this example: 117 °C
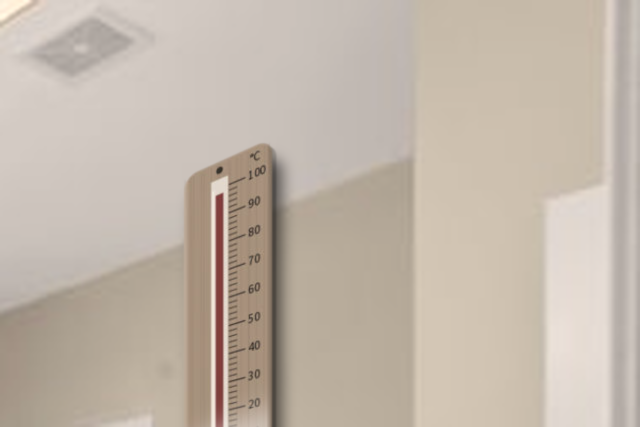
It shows 98 °C
